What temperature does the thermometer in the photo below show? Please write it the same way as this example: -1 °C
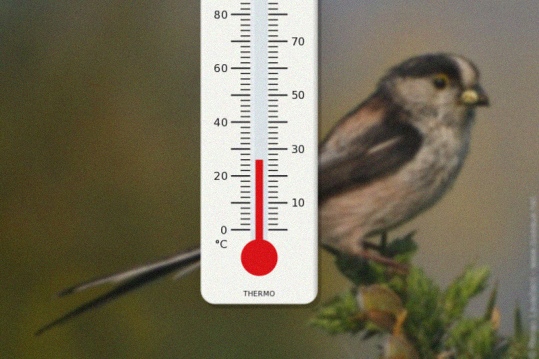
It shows 26 °C
